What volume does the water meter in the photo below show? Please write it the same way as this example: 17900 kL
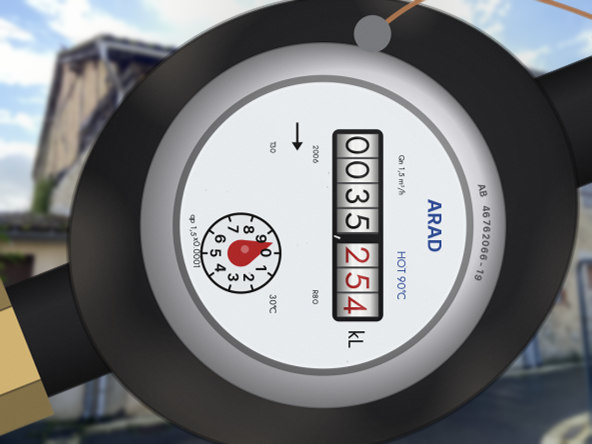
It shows 35.2539 kL
